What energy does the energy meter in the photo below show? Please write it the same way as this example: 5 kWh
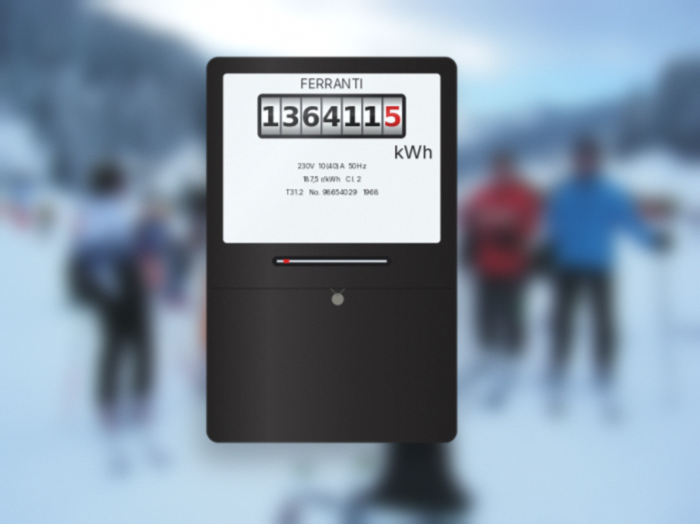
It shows 136411.5 kWh
